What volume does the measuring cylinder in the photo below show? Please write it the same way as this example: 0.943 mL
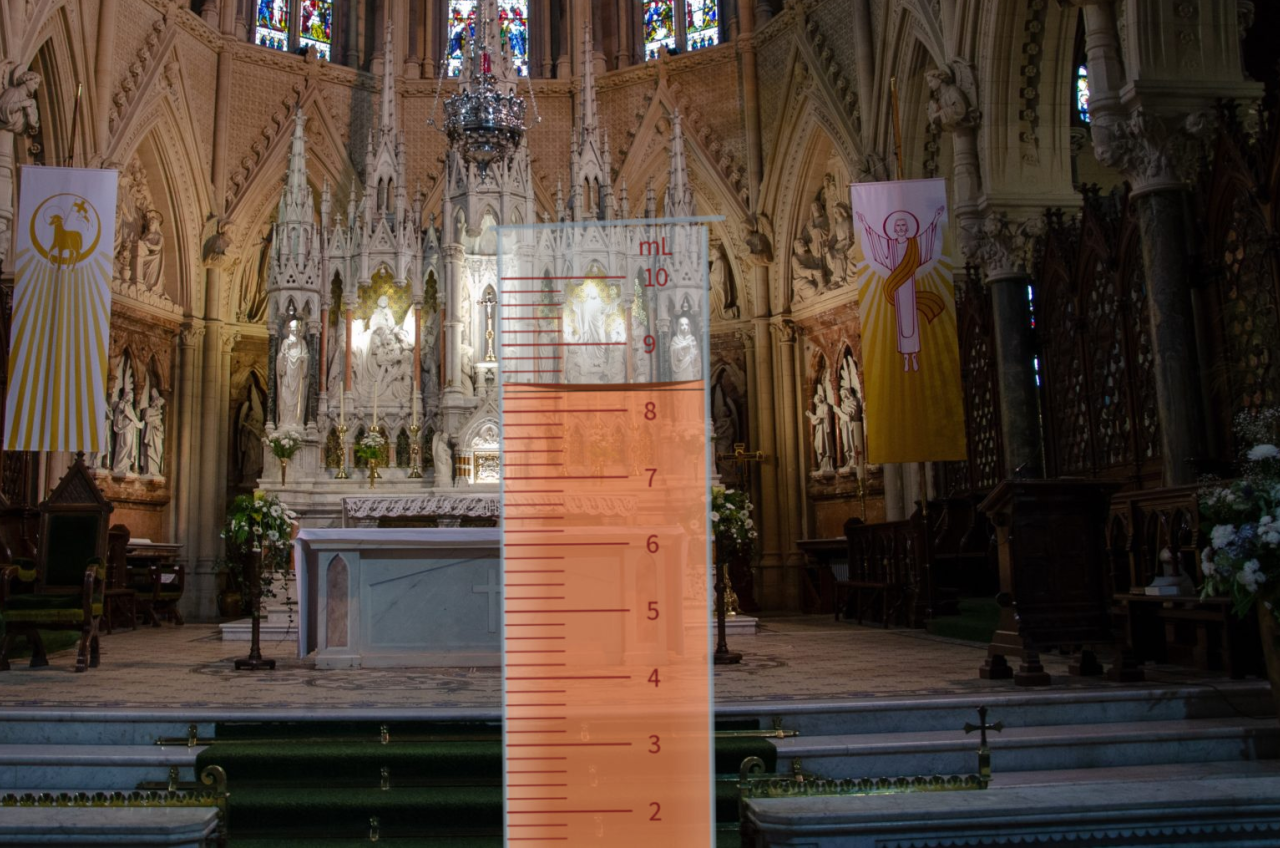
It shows 8.3 mL
